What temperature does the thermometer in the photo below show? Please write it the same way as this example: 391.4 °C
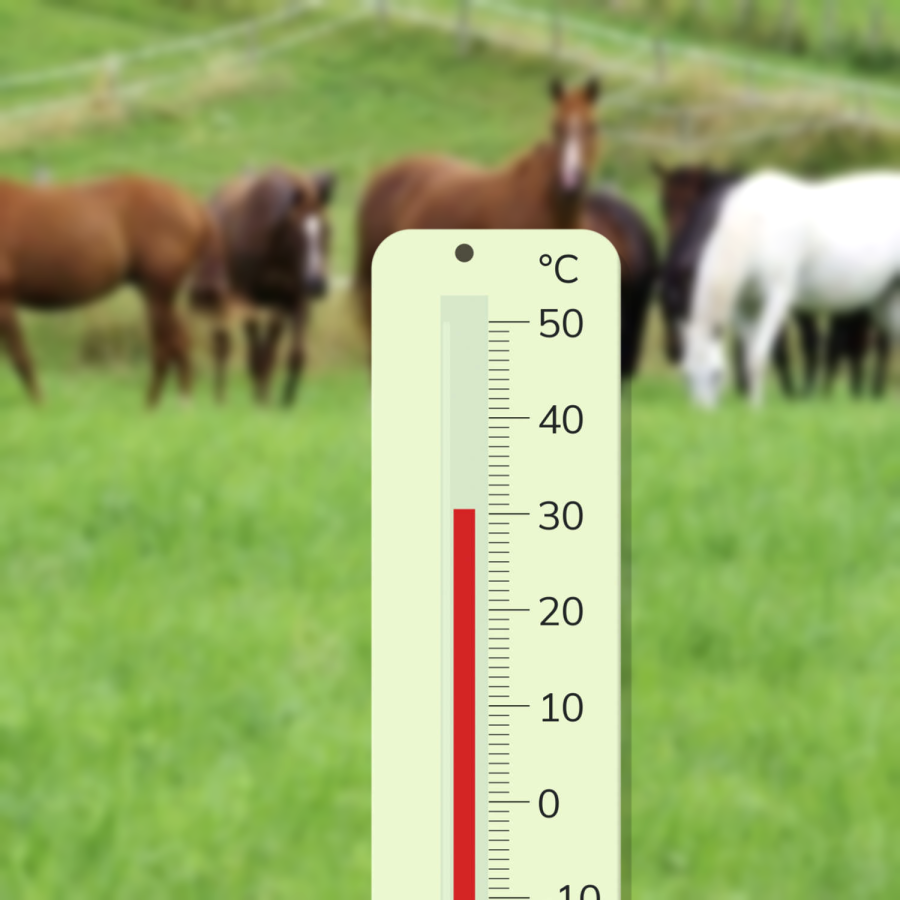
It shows 30.5 °C
